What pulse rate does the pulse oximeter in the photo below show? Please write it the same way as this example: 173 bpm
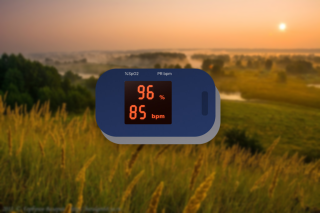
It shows 85 bpm
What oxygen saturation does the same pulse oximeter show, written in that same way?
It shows 96 %
